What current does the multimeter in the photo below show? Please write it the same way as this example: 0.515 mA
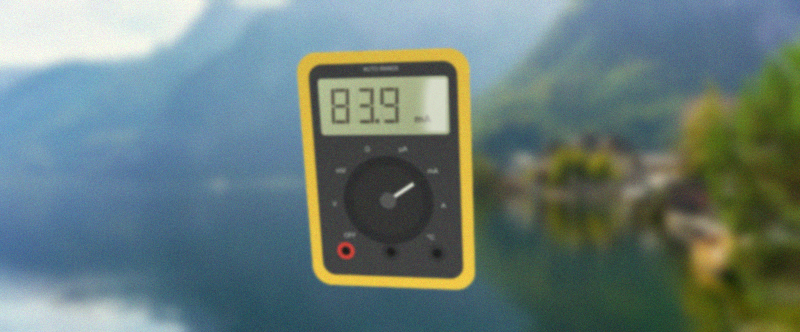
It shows 83.9 mA
